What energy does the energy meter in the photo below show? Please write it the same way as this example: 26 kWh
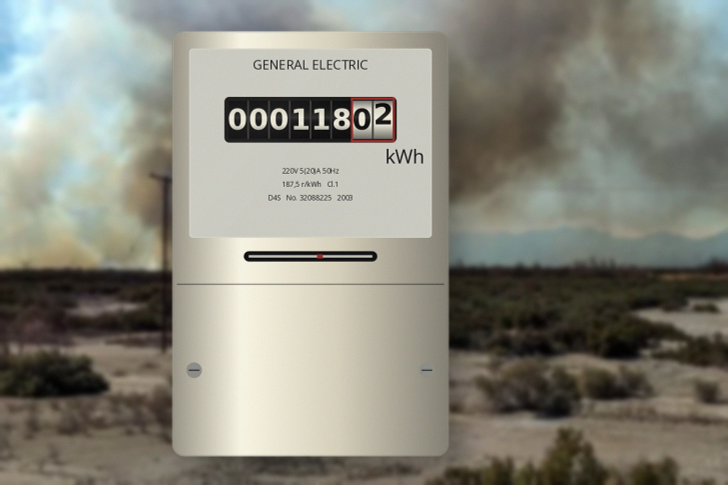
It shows 118.02 kWh
